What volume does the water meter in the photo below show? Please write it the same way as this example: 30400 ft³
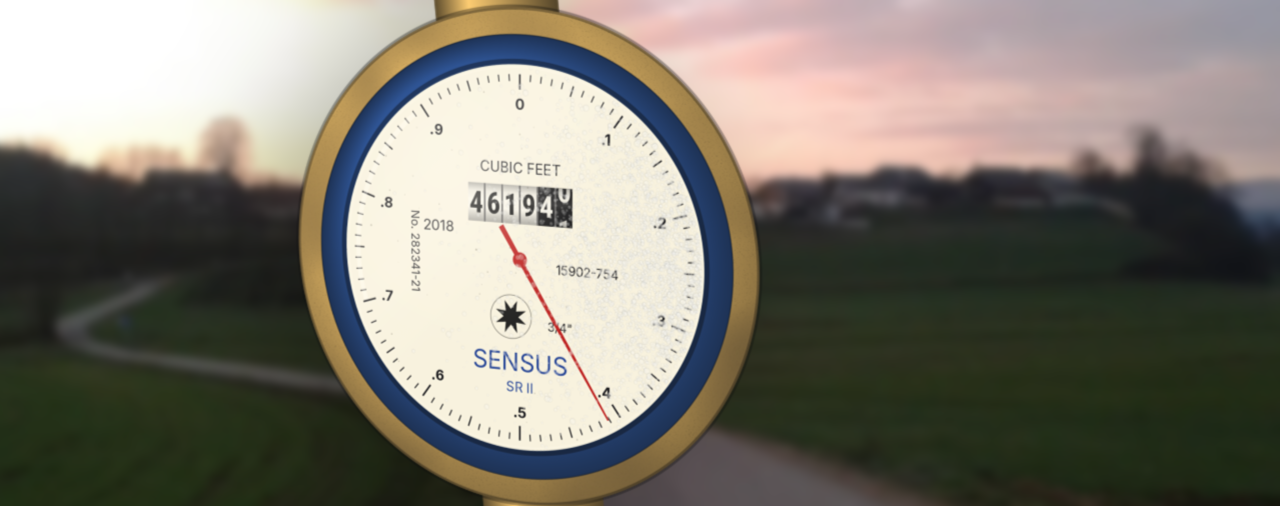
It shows 461940.41 ft³
